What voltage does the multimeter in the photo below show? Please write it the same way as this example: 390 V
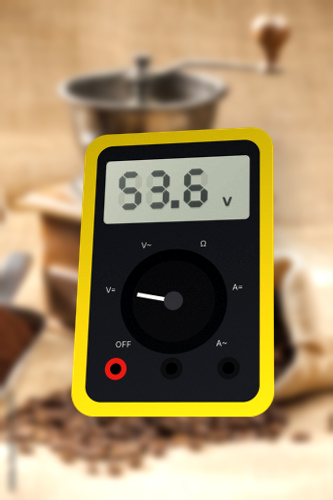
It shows 53.6 V
